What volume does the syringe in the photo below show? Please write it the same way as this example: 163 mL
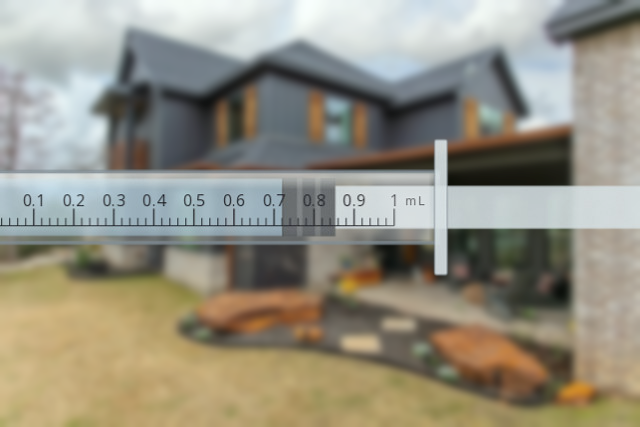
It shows 0.72 mL
